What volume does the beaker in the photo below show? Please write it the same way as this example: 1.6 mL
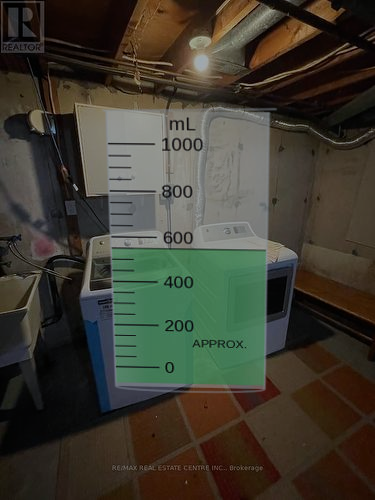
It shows 550 mL
